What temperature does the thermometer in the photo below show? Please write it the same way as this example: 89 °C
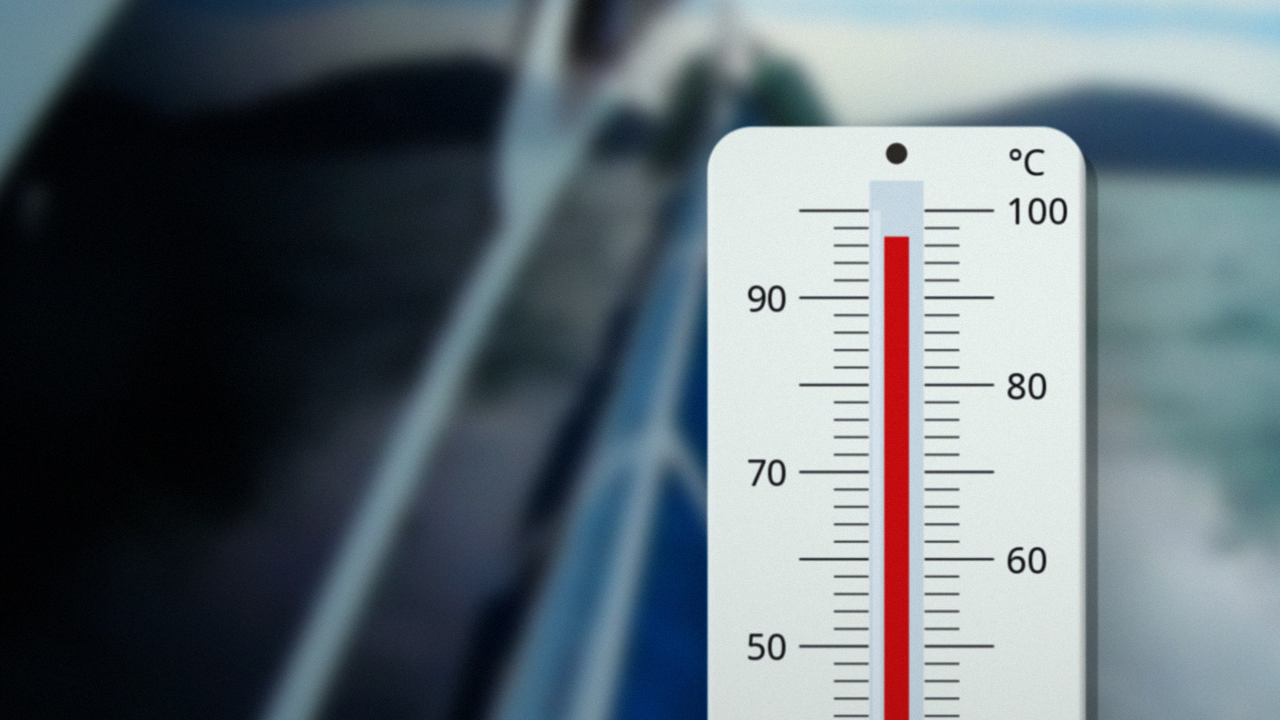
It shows 97 °C
